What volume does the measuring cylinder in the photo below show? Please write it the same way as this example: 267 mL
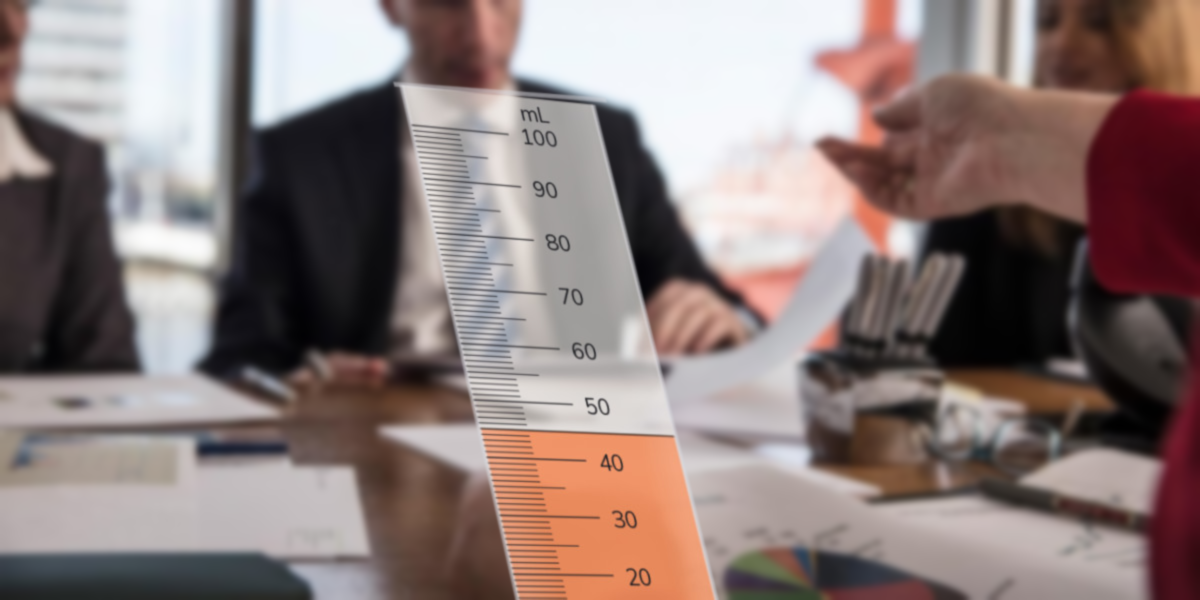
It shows 45 mL
